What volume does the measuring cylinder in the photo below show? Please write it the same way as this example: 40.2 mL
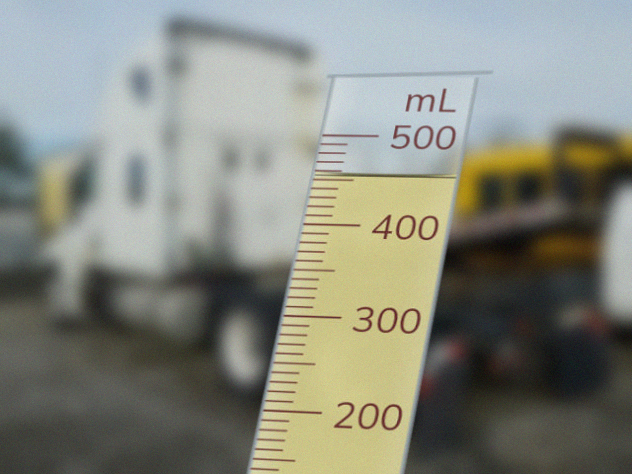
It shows 455 mL
